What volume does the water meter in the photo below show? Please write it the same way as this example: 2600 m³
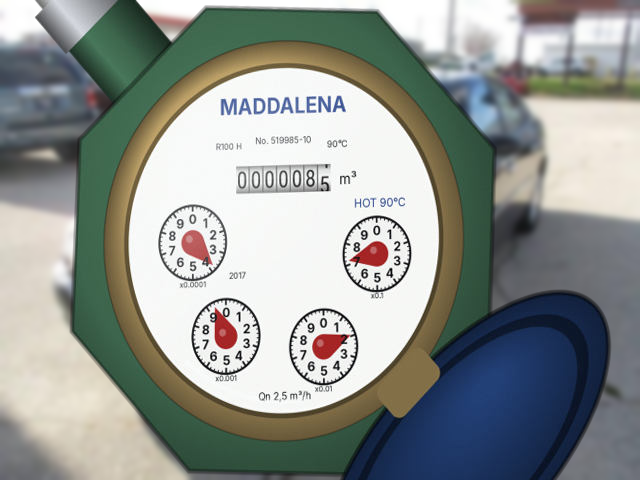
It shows 84.7193 m³
